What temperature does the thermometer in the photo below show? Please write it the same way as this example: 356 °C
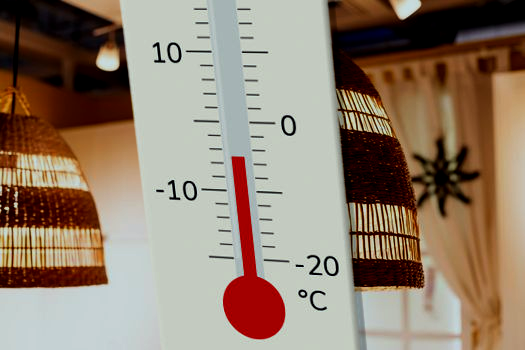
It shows -5 °C
